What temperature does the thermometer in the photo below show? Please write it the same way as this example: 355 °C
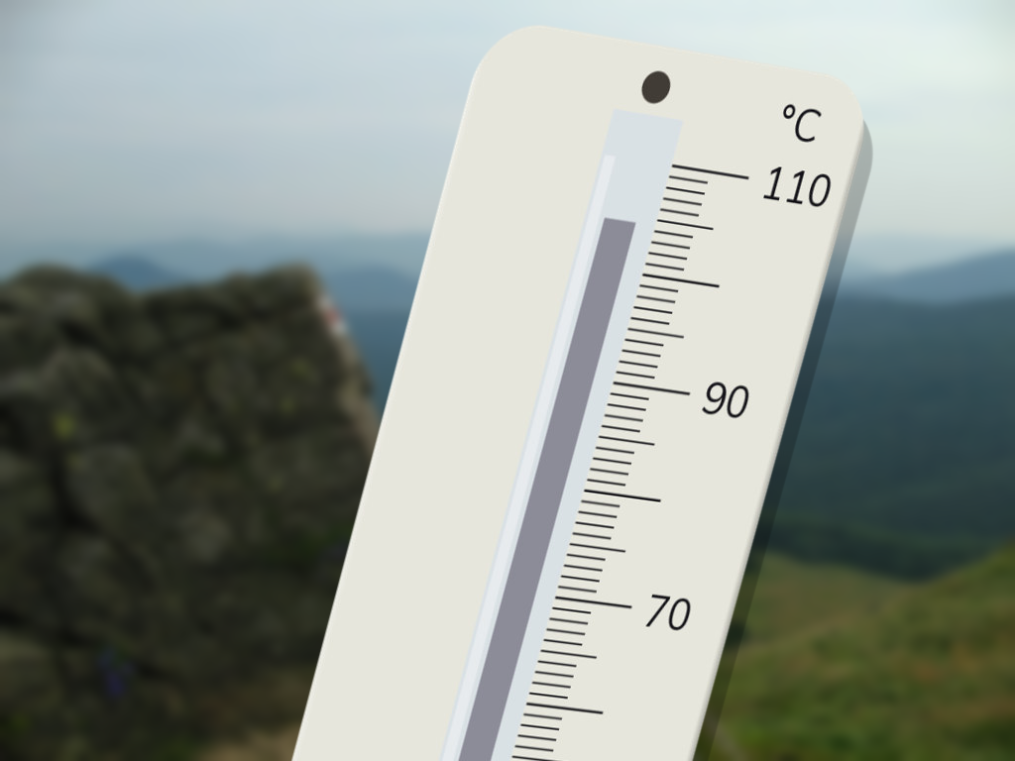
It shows 104.5 °C
